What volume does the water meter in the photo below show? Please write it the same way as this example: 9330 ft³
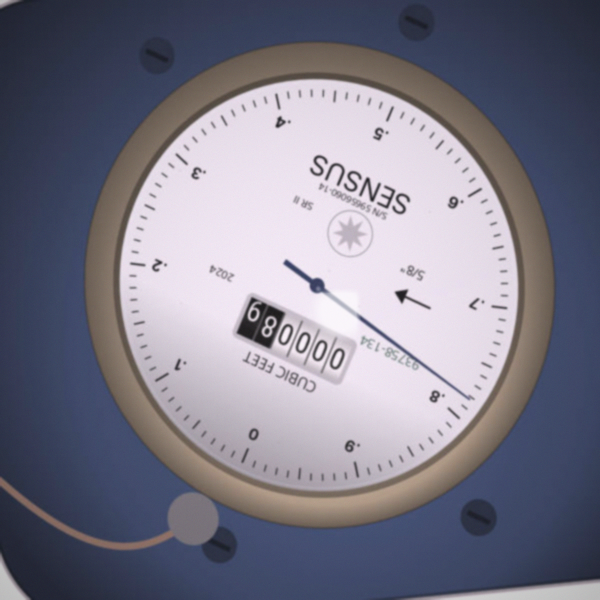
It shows 88.78 ft³
